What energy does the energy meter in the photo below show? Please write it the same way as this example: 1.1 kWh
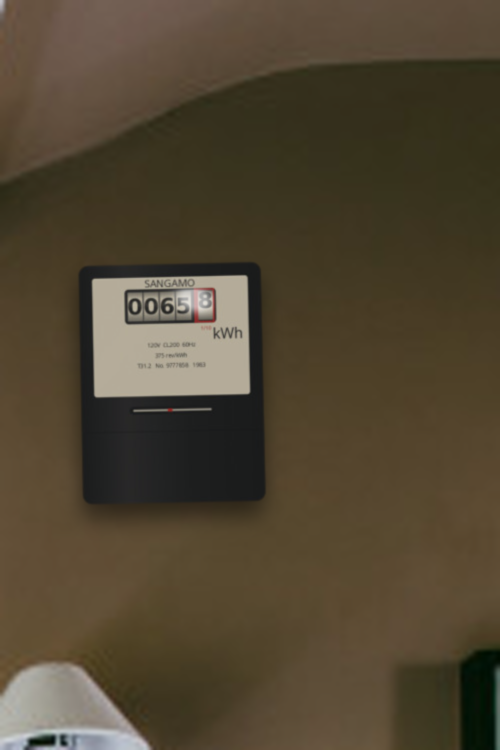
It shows 65.8 kWh
